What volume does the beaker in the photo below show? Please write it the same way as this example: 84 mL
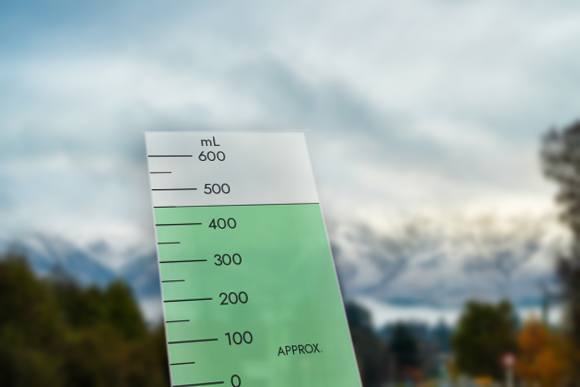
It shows 450 mL
